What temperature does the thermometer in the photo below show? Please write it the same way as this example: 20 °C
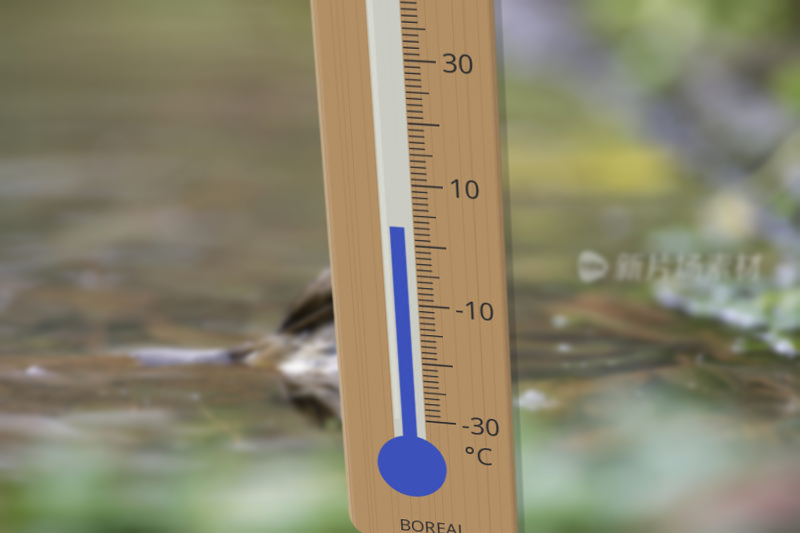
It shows 3 °C
